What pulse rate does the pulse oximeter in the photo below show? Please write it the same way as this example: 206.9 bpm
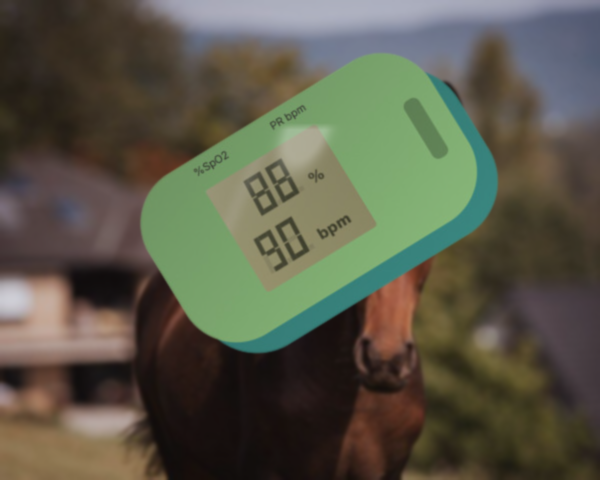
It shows 90 bpm
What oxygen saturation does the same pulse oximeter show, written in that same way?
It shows 88 %
